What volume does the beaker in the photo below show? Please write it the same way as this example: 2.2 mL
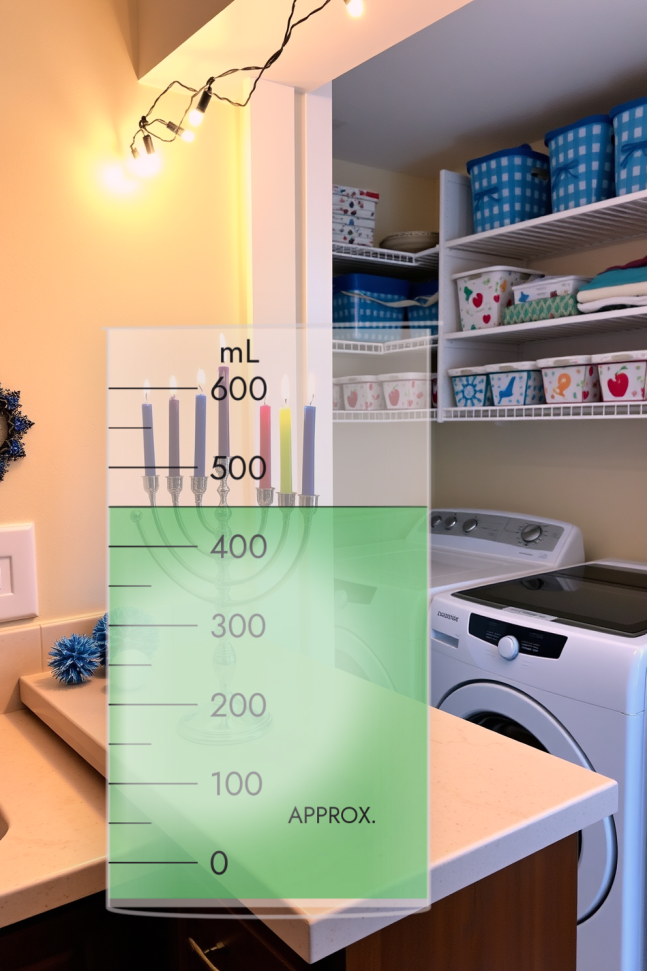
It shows 450 mL
